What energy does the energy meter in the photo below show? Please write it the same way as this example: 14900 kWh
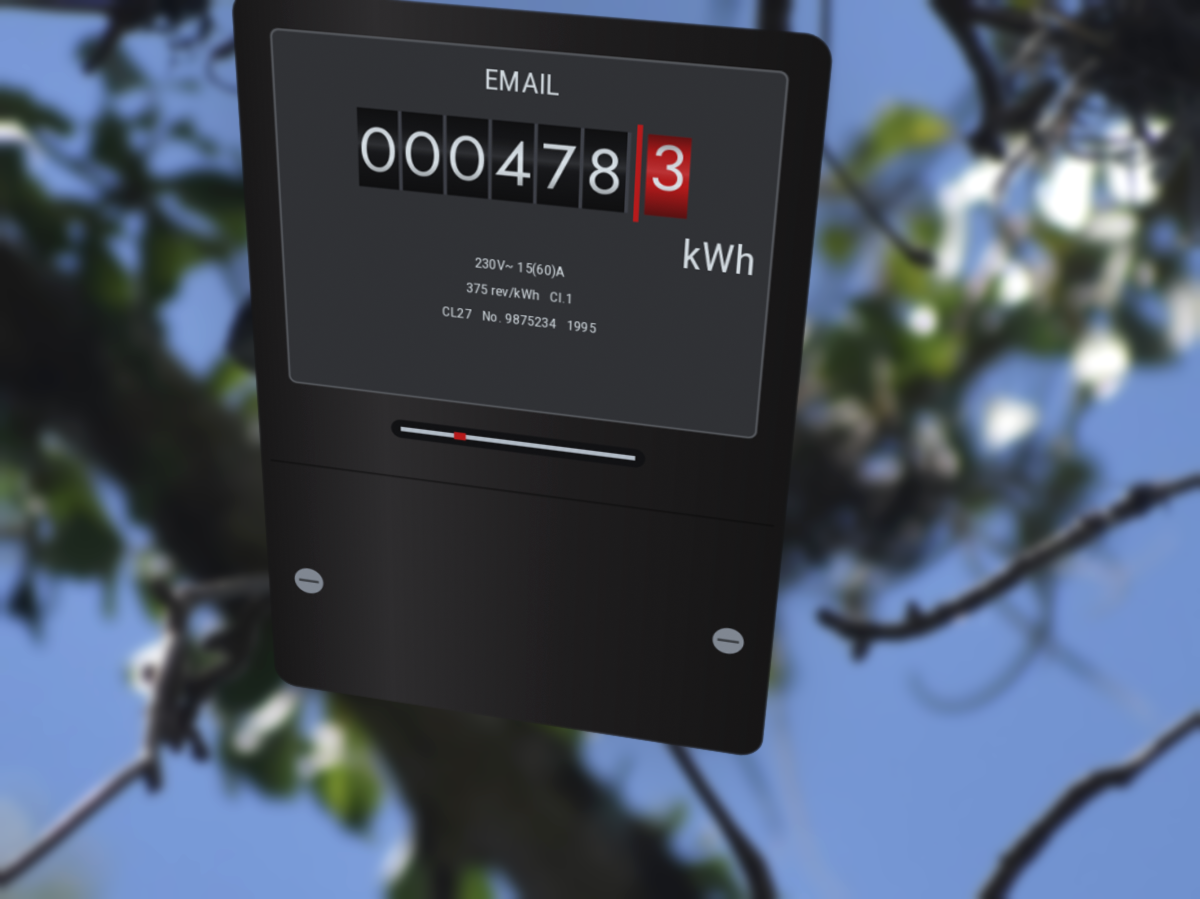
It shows 478.3 kWh
